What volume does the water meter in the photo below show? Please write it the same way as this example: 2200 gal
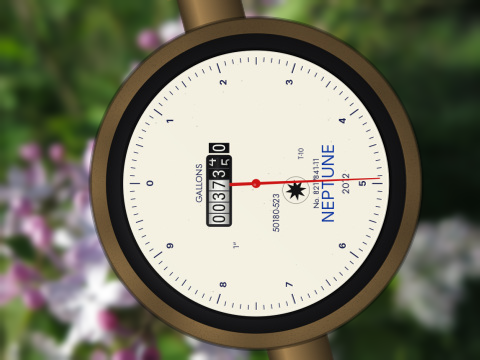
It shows 37344.9 gal
